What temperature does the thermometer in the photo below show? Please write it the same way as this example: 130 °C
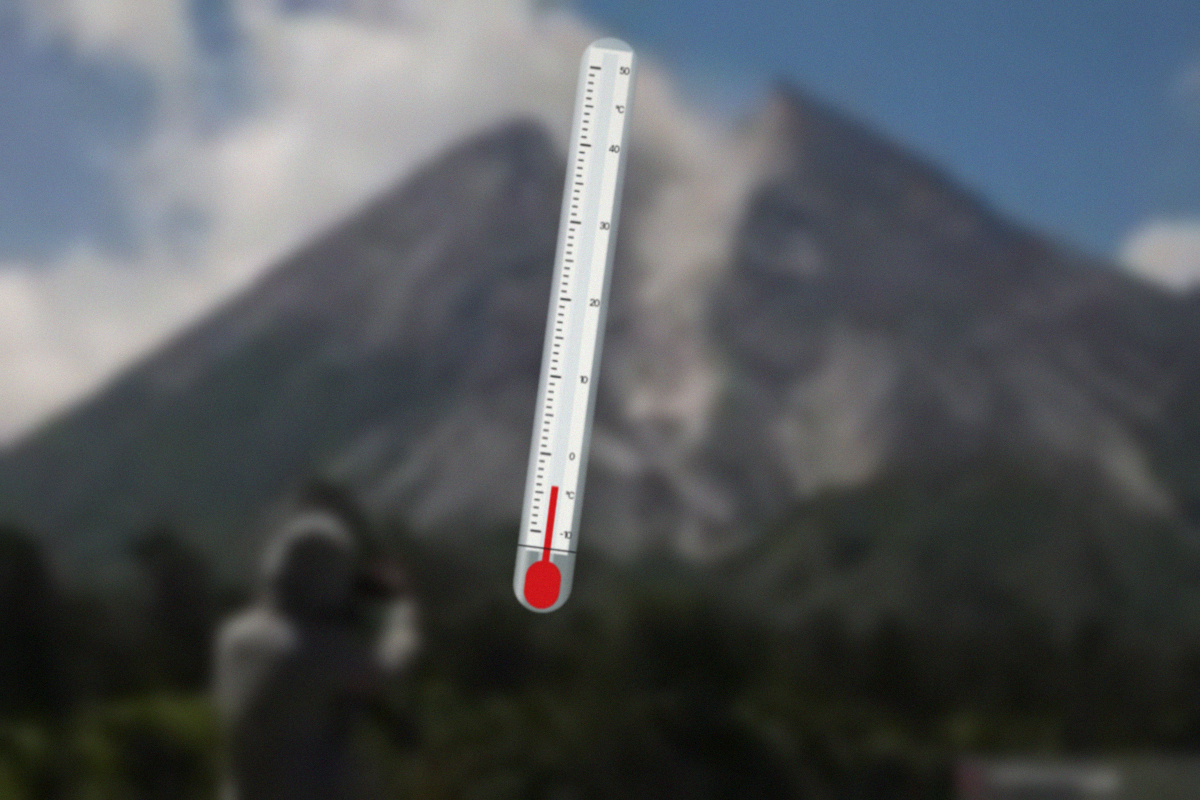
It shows -4 °C
